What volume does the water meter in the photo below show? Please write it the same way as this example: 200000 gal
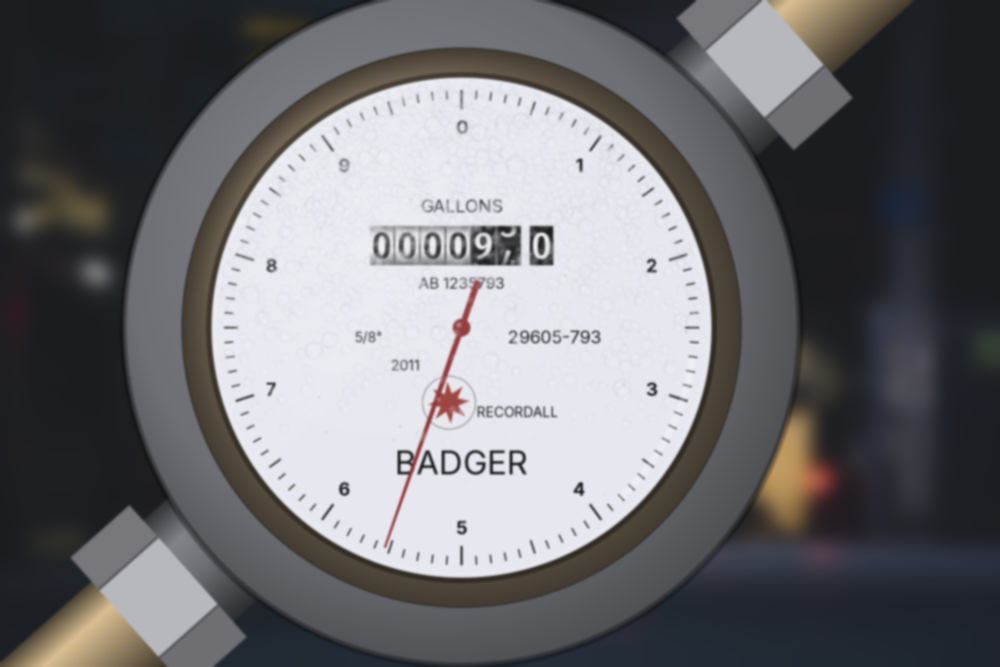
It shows 935.5 gal
